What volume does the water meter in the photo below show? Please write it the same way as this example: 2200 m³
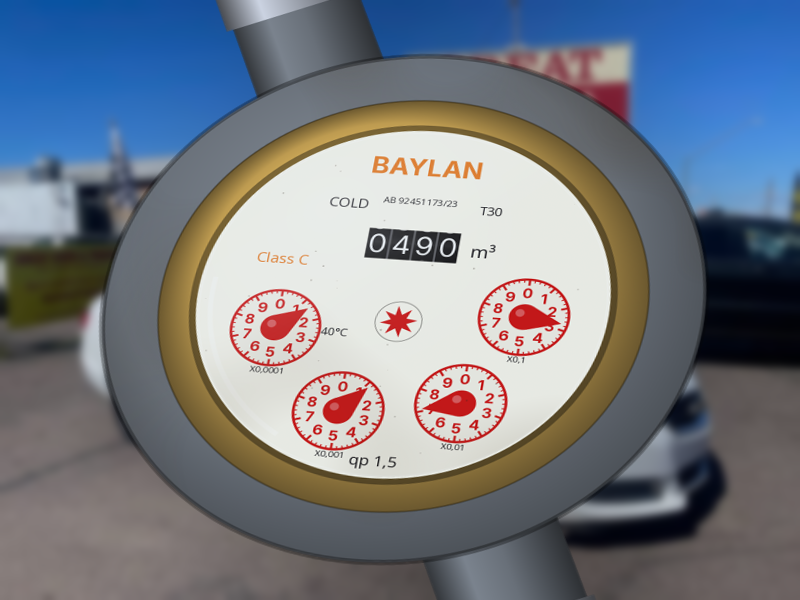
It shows 490.2711 m³
